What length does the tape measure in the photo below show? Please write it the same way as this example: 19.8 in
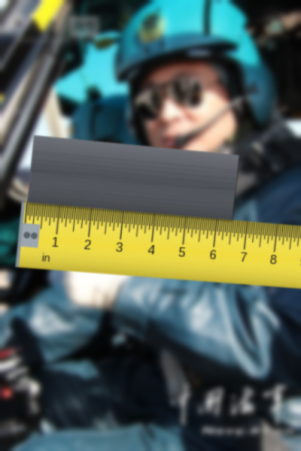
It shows 6.5 in
